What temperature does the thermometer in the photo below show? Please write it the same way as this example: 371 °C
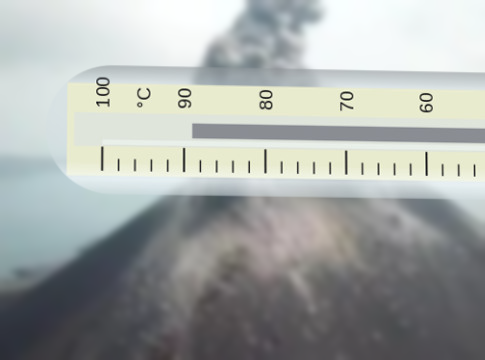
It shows 89 °C
